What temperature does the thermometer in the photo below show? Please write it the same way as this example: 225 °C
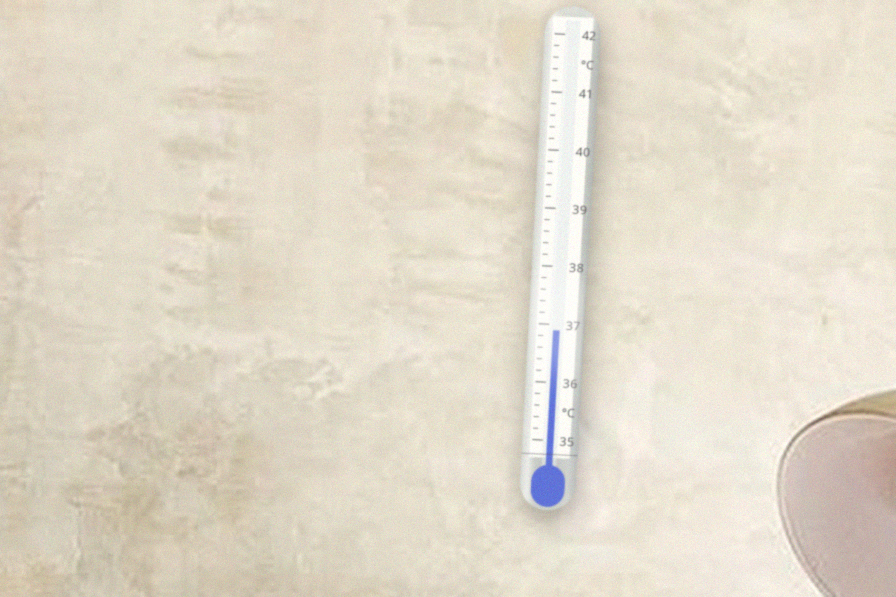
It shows 36.9 °C
